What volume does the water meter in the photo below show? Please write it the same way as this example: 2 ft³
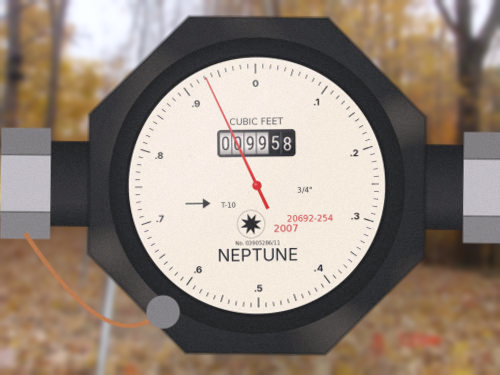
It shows 9957.93 ft³
